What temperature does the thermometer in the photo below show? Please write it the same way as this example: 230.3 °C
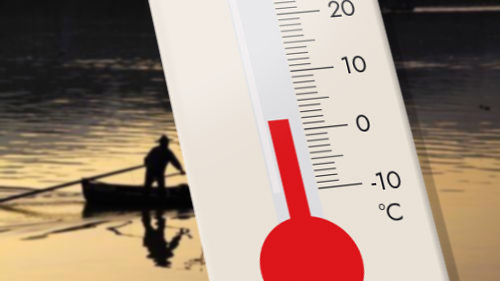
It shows 2 °C
